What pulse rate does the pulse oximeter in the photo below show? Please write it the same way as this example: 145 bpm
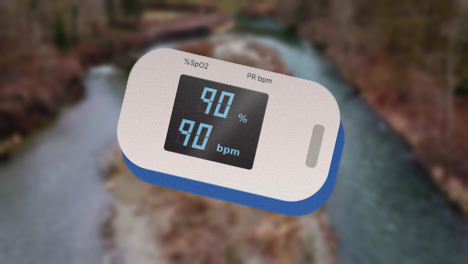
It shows 90 bpm
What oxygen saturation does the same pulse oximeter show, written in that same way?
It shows 90 %
